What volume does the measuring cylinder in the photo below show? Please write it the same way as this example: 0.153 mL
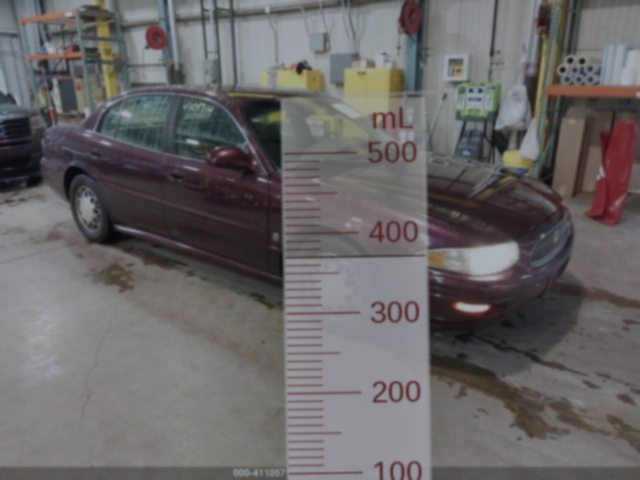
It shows 370 mL
